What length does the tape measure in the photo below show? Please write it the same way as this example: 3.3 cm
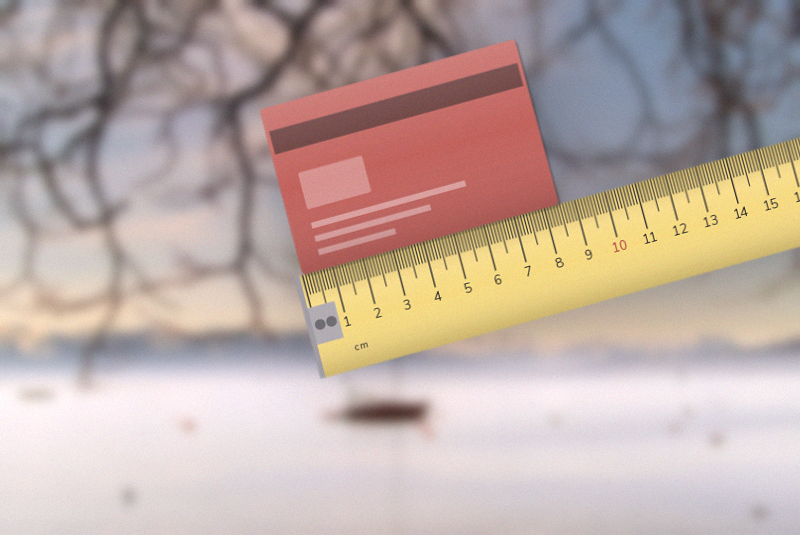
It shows 8.5 cm
